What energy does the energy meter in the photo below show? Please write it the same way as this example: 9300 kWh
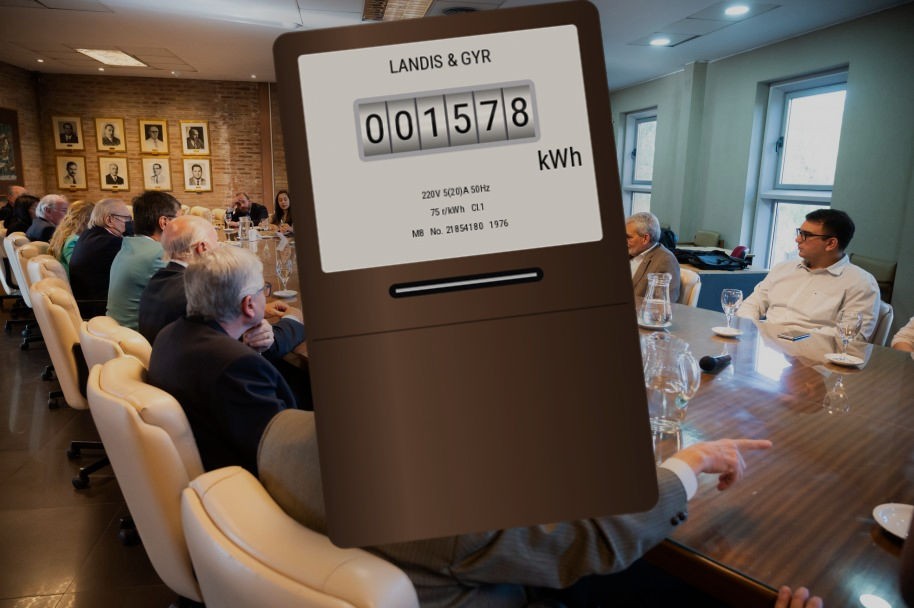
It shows 1578 kWh
